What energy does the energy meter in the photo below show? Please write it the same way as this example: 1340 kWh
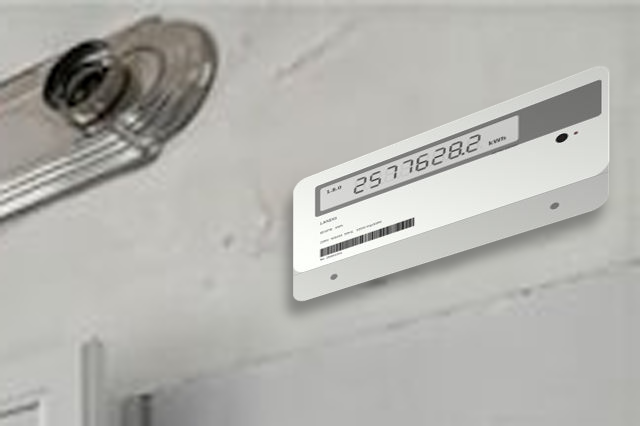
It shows 2577628.2 kWh
